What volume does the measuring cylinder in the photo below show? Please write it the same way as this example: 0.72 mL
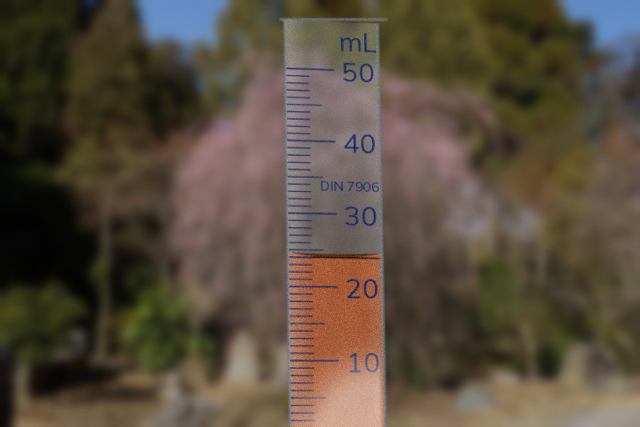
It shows 24 mL
